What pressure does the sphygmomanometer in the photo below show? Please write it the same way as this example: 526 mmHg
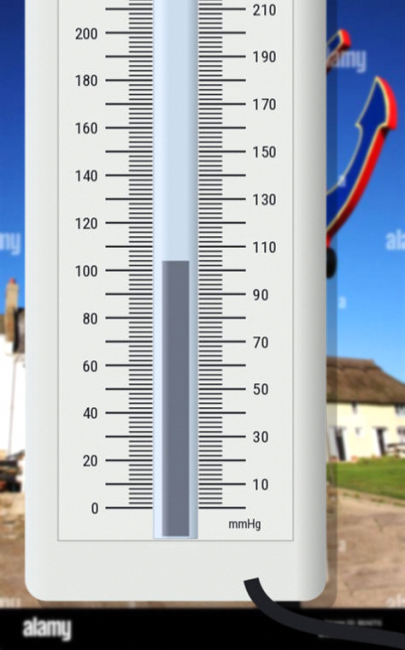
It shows 104 mmHg
